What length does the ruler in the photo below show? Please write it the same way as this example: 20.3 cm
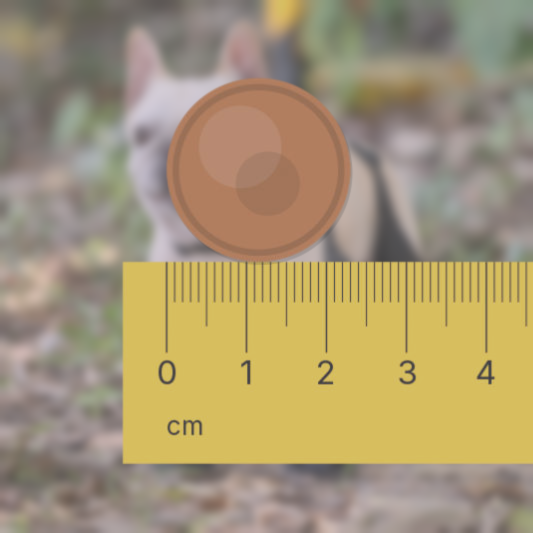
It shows 2.3 cm
